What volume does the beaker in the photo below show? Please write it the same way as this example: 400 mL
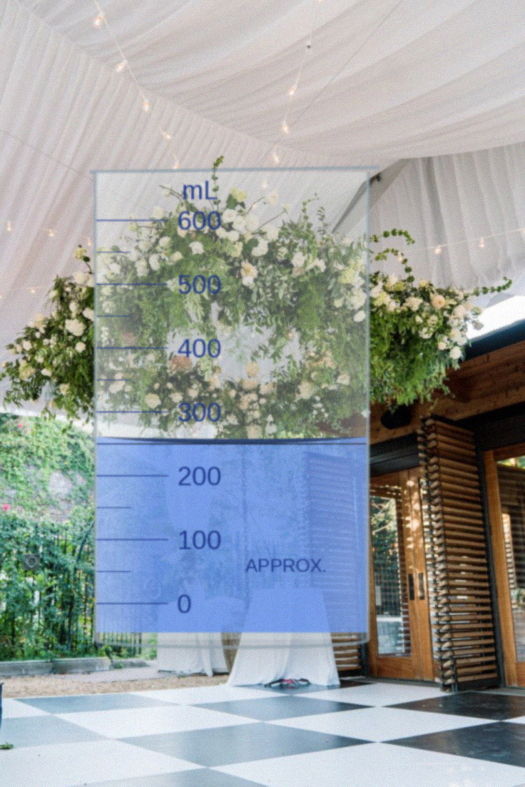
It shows 250 mL
